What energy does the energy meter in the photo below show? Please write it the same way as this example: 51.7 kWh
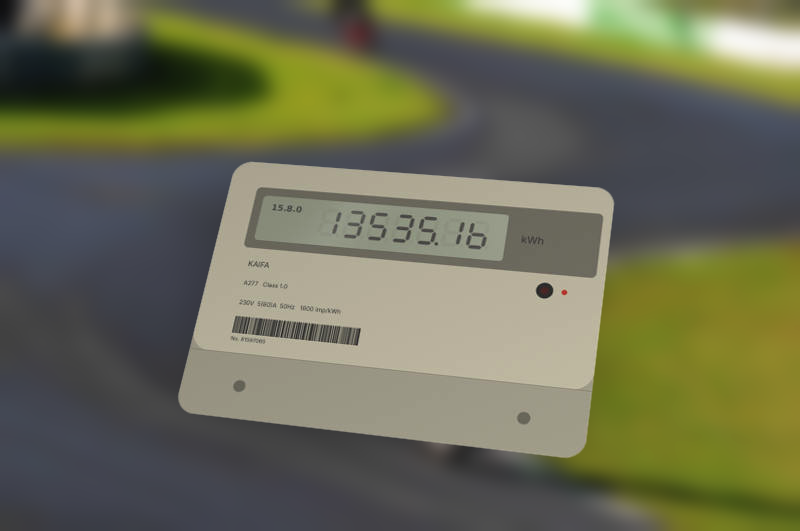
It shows 13535.16 kWh
